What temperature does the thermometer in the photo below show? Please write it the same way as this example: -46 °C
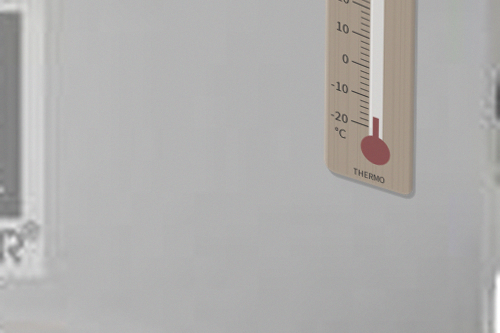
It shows -16 °C
